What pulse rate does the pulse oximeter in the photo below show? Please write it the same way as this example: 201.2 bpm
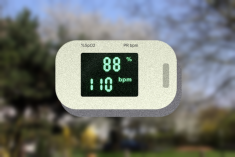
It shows 110 bpm
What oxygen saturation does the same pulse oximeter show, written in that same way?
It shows 88 %
